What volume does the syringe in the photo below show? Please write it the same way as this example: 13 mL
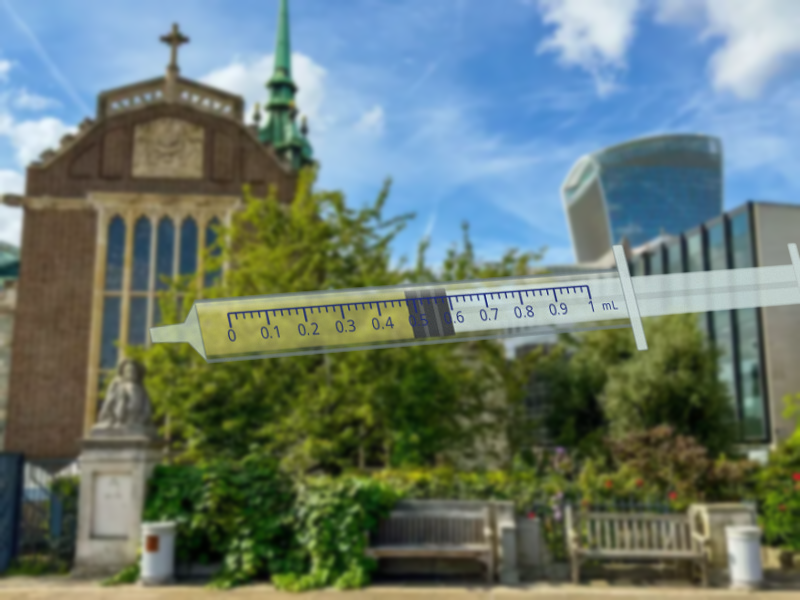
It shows 0.48 mL
